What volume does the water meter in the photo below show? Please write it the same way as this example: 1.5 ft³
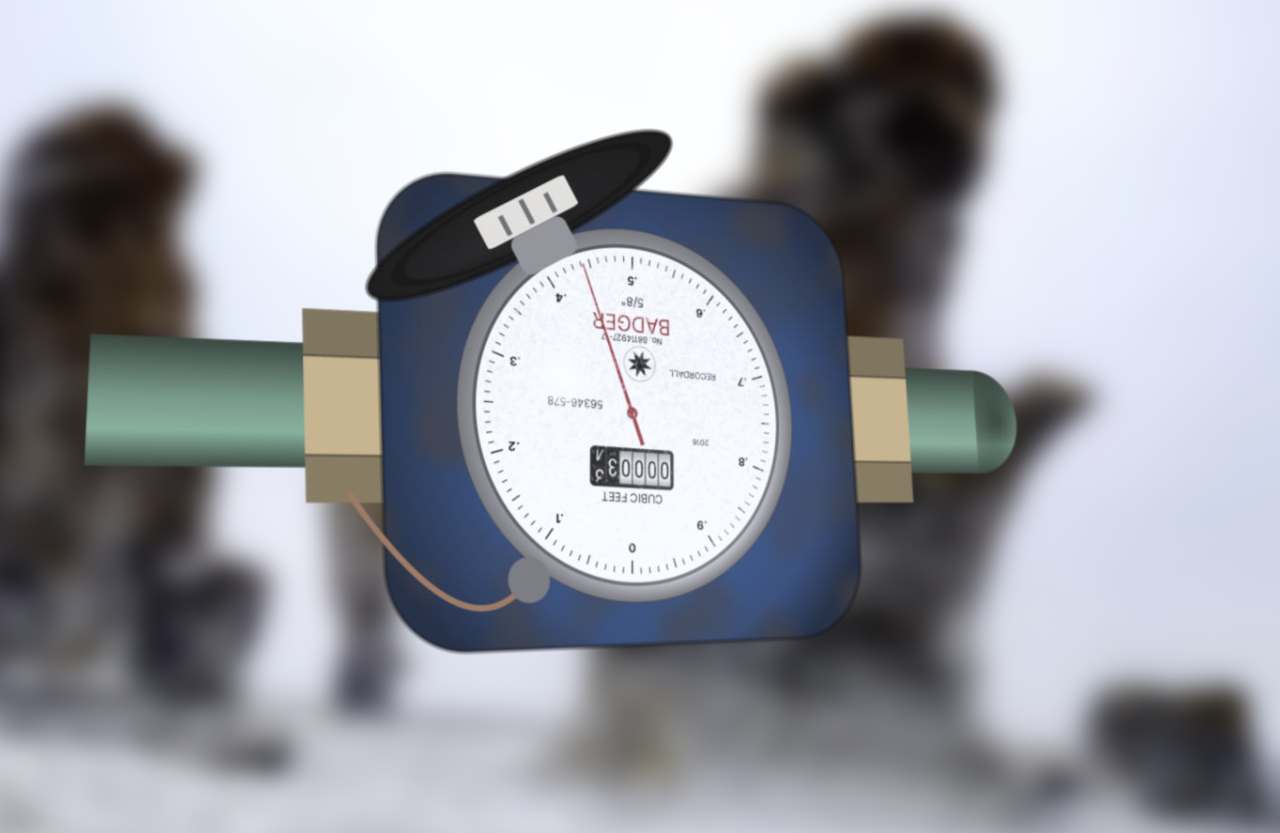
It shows 33.44 ft³
